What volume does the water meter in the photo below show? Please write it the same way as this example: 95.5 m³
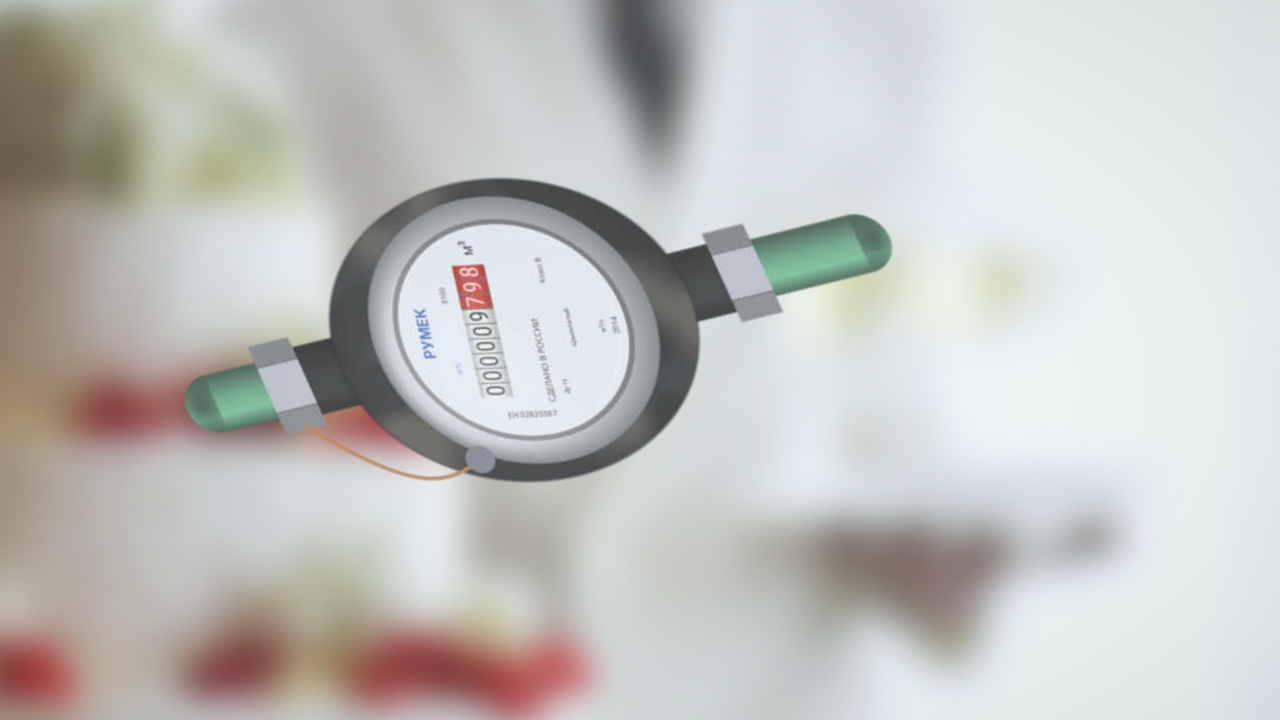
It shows 9.798 m³
